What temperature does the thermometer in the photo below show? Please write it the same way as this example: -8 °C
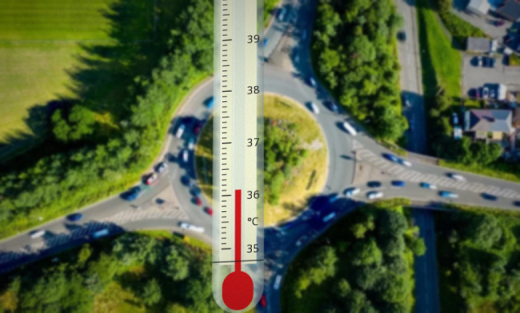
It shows 36.1 °C
